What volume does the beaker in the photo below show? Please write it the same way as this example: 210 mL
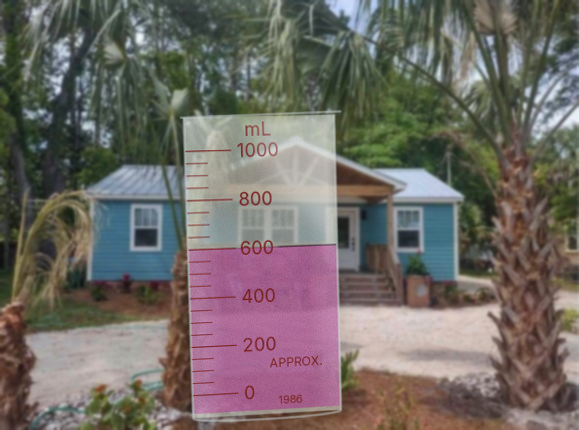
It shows 600 mL
